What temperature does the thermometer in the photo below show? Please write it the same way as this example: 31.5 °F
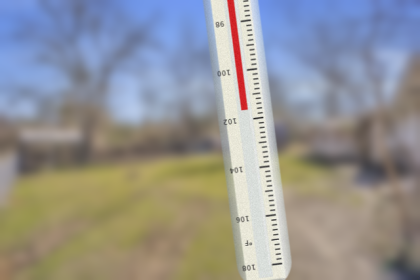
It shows 101.6 °F
